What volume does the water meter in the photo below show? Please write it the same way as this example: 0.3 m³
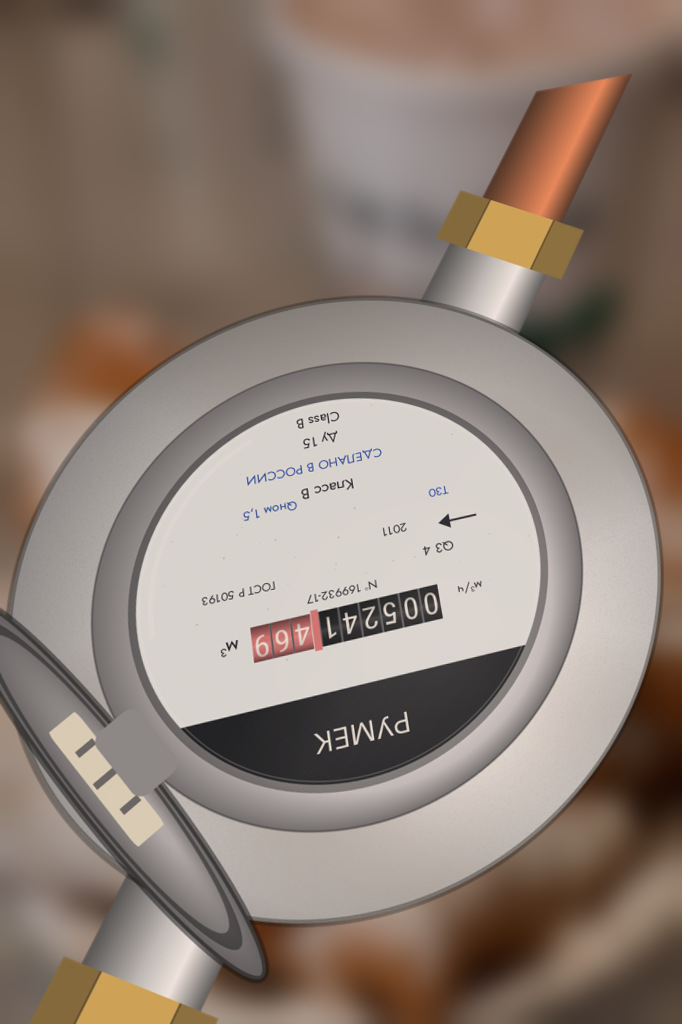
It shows 5241.469 m³
